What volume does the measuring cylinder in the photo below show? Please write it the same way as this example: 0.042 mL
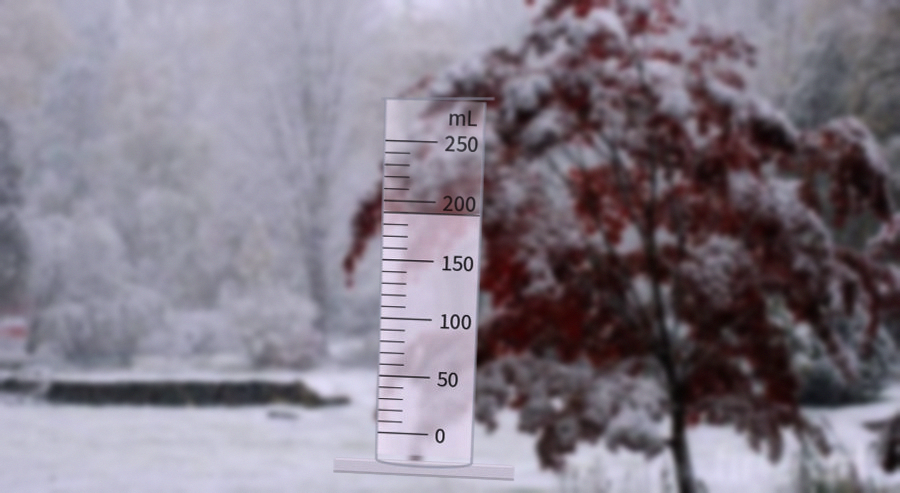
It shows 190 mL
